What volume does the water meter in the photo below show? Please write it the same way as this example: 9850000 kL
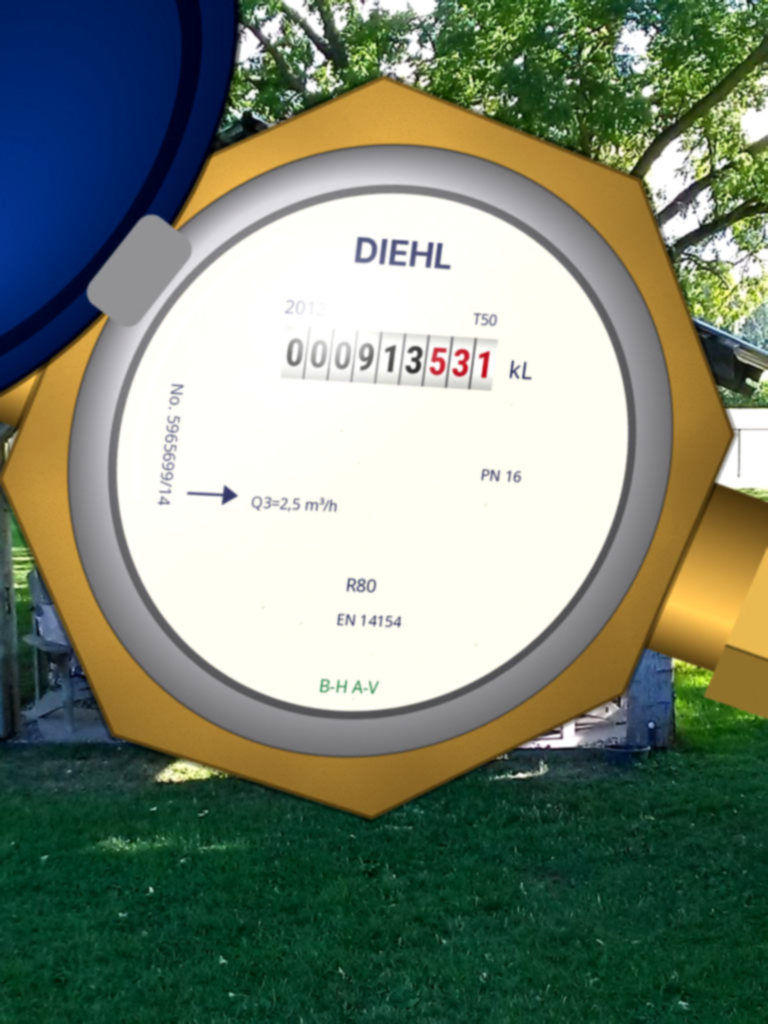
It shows 913.531 kL
